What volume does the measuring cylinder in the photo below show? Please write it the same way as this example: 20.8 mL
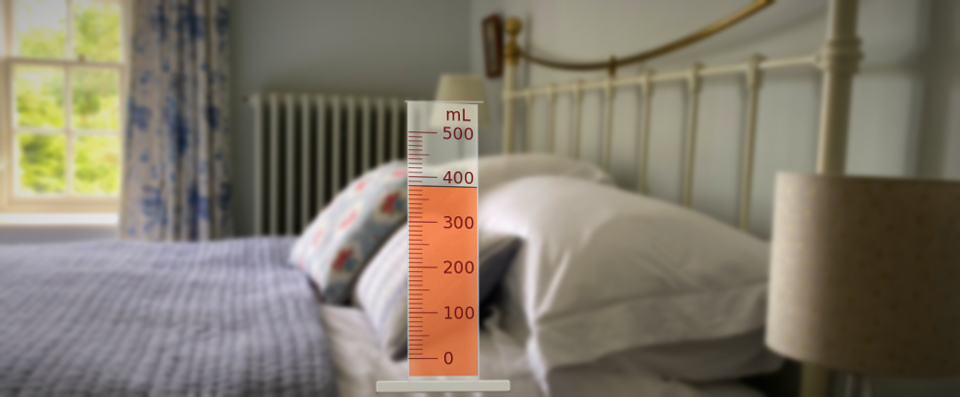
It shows 380 mL
